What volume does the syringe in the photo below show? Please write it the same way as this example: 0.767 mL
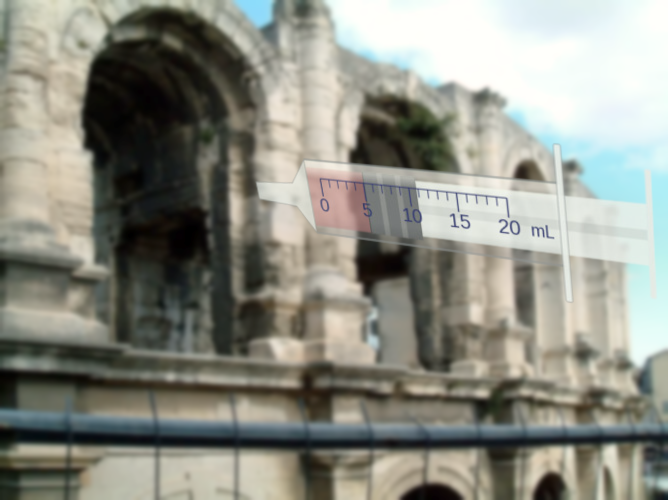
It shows 5 mL
